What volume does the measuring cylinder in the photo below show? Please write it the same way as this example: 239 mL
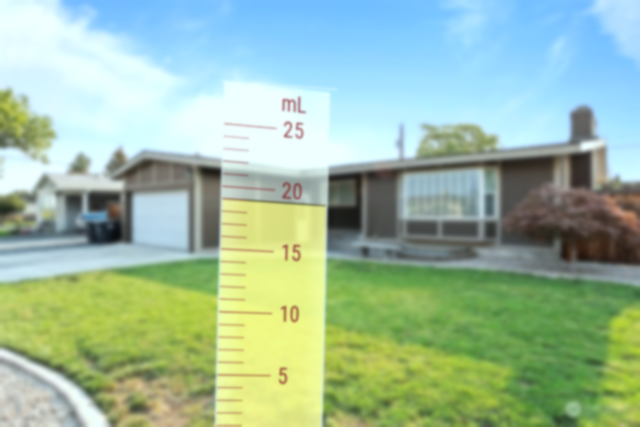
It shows 19 mL
